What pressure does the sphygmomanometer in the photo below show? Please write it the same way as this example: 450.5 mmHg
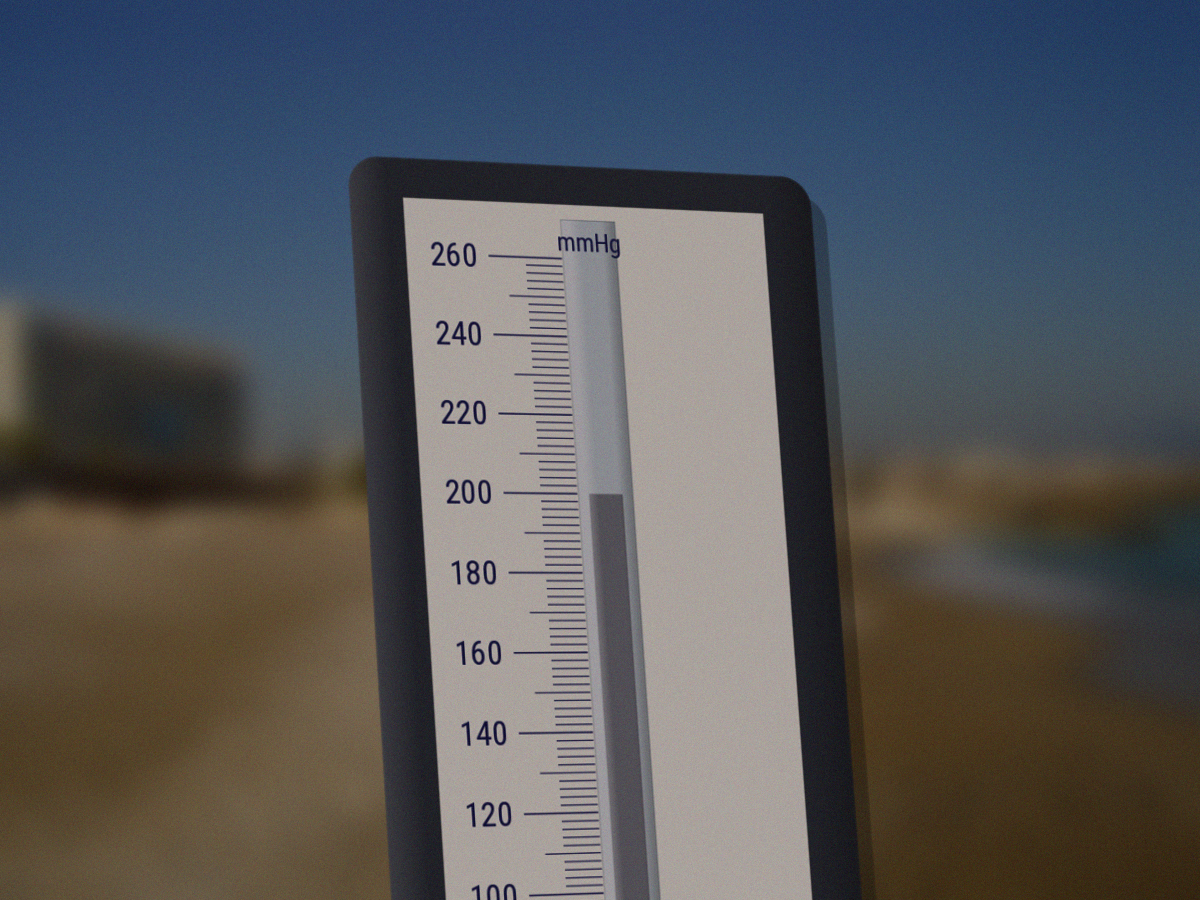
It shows 200 mmHg
